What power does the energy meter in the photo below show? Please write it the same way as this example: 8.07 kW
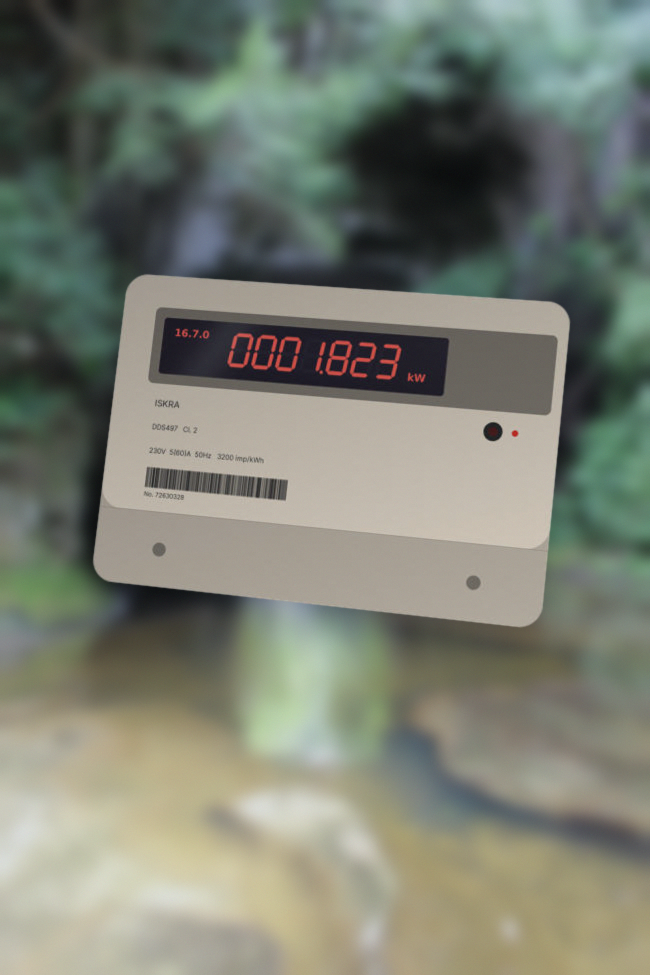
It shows 1.823 kW
